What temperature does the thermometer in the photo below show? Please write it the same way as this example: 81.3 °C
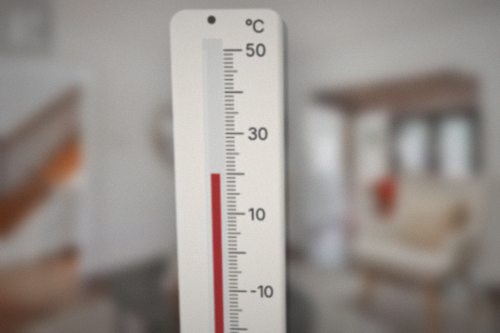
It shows 20 °C
